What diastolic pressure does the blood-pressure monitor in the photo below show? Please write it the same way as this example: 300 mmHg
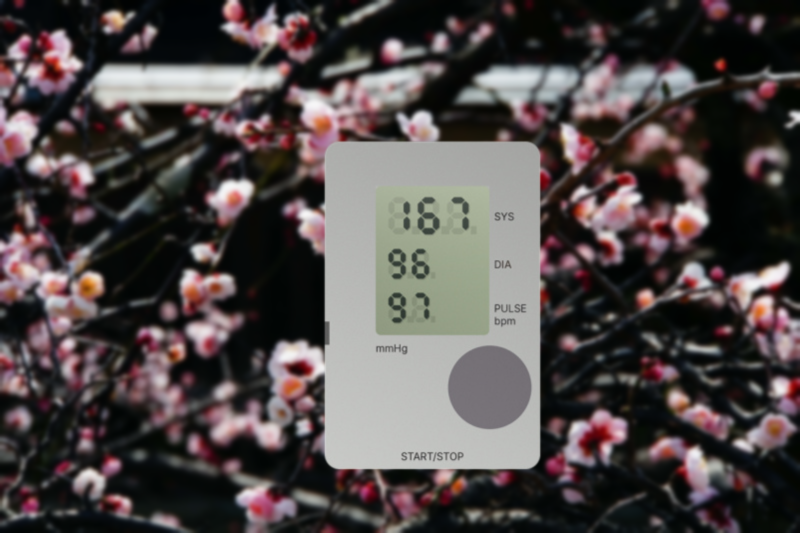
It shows 96 mmHg
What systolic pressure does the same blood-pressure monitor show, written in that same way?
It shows 167 mmHg
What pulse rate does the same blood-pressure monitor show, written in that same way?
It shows 97 bpm
